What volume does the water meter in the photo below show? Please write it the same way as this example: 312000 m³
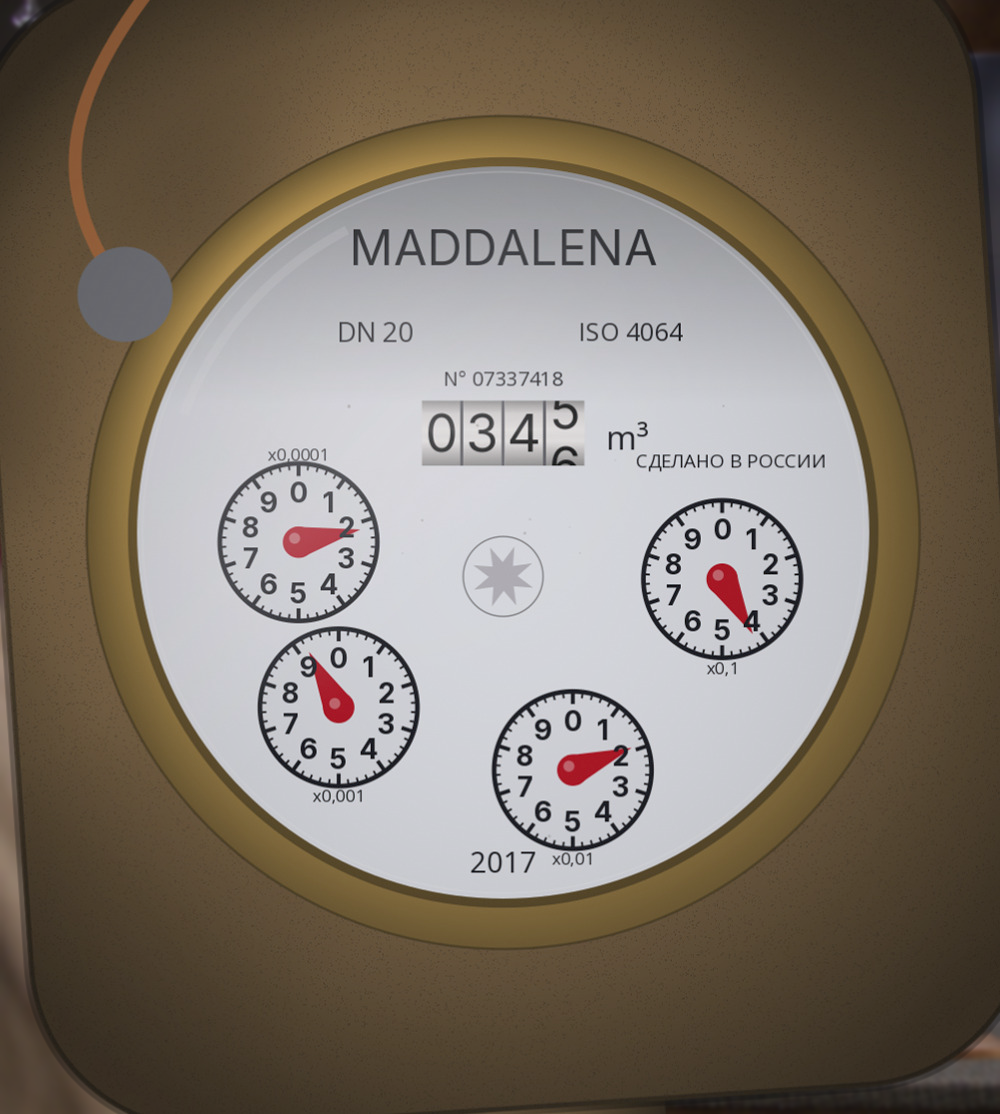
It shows 345.4192 m³
